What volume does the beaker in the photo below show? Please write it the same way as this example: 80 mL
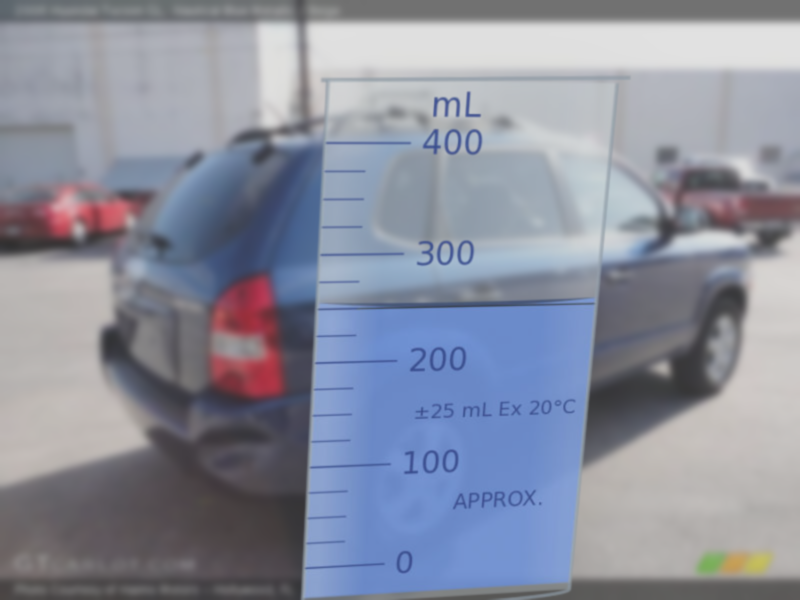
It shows 250 mL
